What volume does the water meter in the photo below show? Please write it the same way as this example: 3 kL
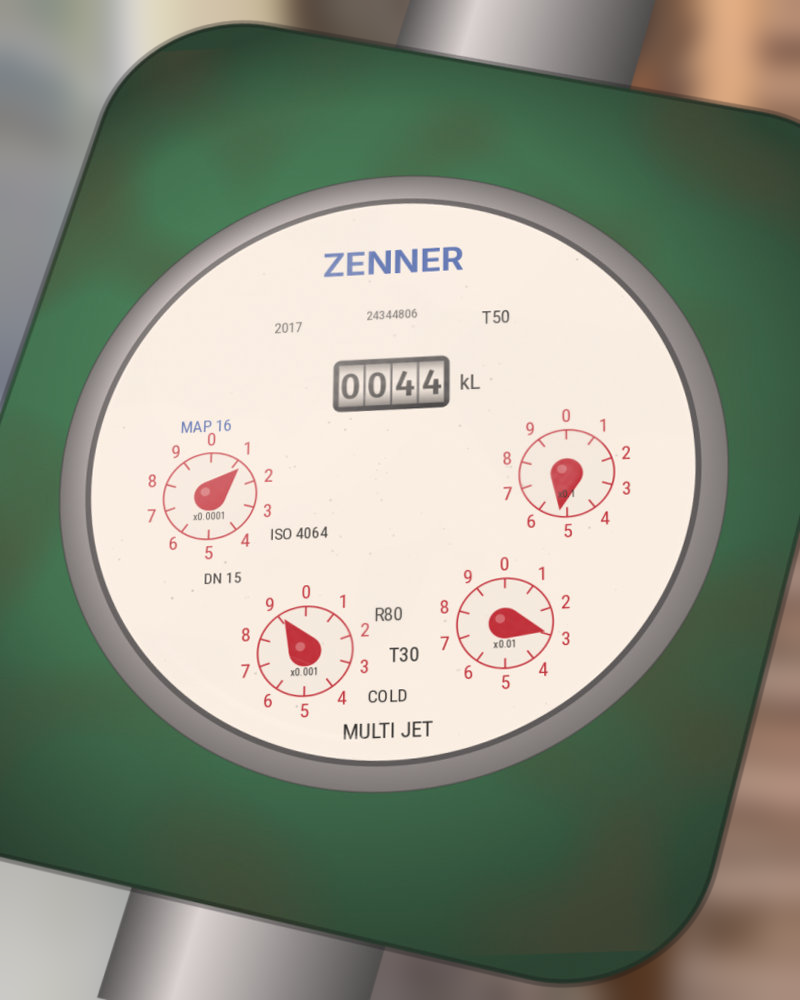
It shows 44.5291 kL
